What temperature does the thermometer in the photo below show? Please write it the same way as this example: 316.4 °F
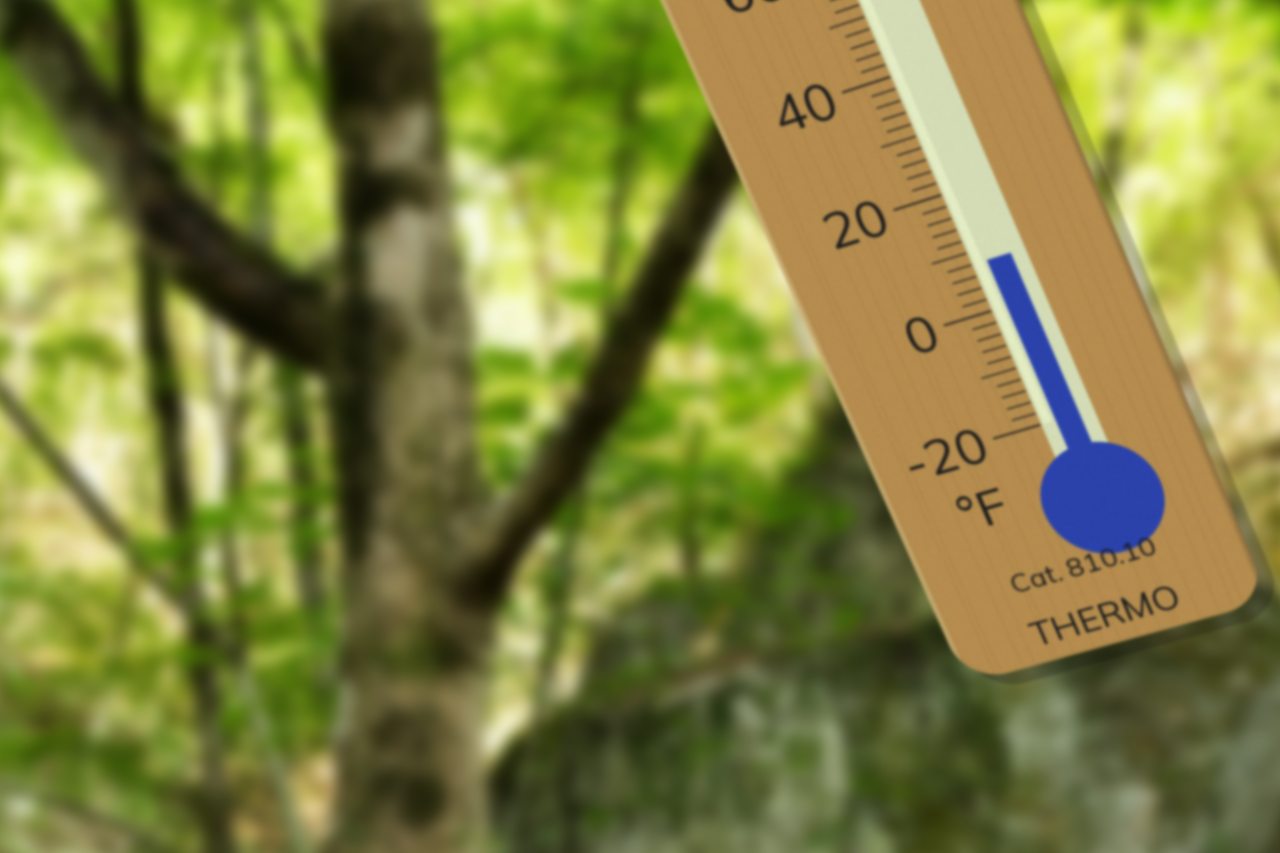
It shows 8 °F
